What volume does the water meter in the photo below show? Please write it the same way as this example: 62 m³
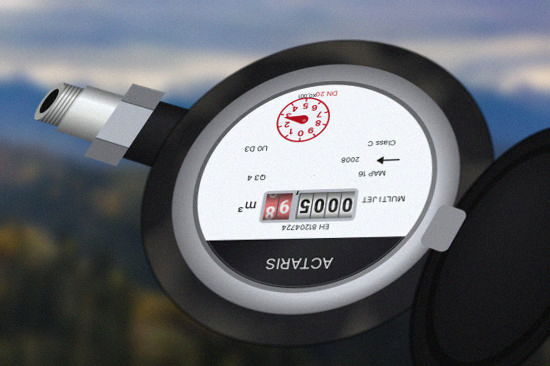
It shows 5.982 m³
